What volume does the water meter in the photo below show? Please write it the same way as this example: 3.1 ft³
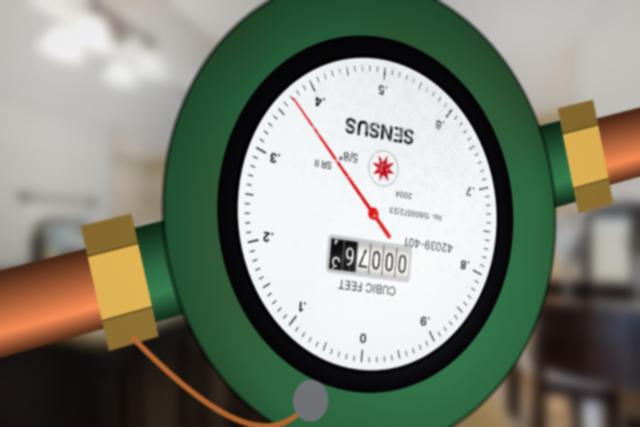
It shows 763.37 ft³
